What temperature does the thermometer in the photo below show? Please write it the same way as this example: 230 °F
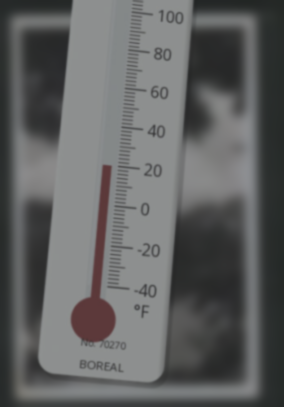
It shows 20 °F
